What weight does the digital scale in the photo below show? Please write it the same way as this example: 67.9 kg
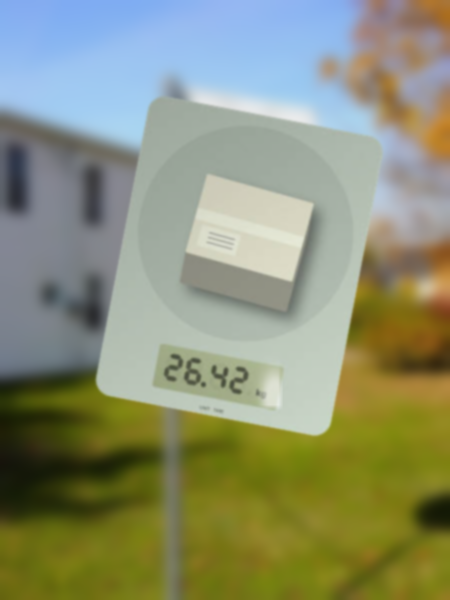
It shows 26.42 kg
